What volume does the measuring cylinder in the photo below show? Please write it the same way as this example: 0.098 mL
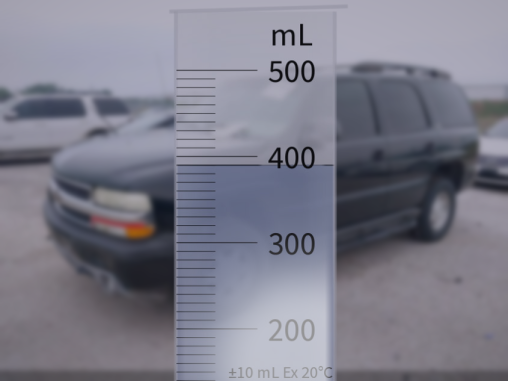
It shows 390 mL
